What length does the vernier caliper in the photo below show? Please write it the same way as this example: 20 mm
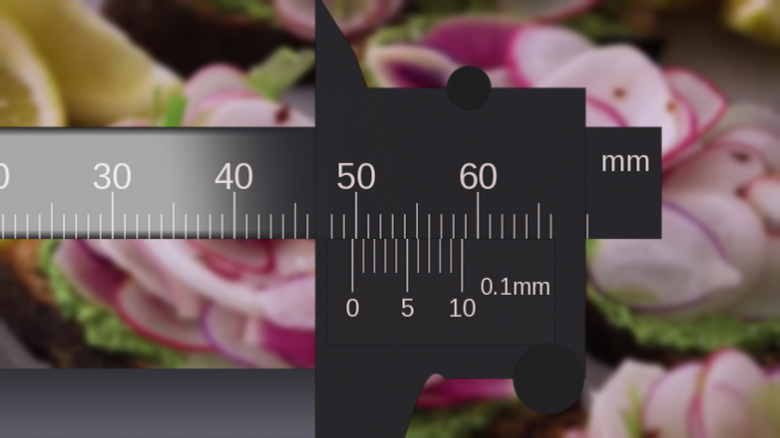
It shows 49.7 mm
